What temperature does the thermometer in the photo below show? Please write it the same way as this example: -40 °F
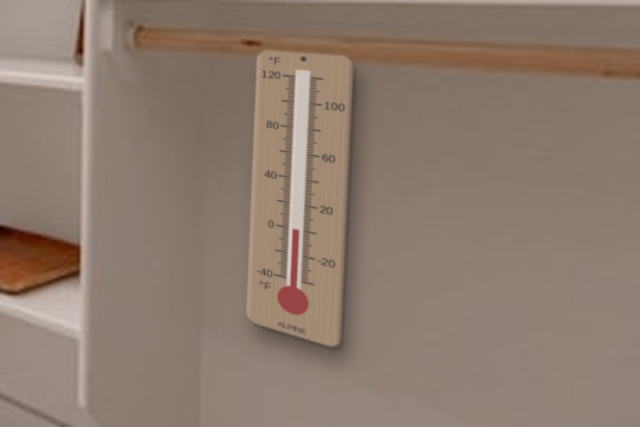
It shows 0 °F
